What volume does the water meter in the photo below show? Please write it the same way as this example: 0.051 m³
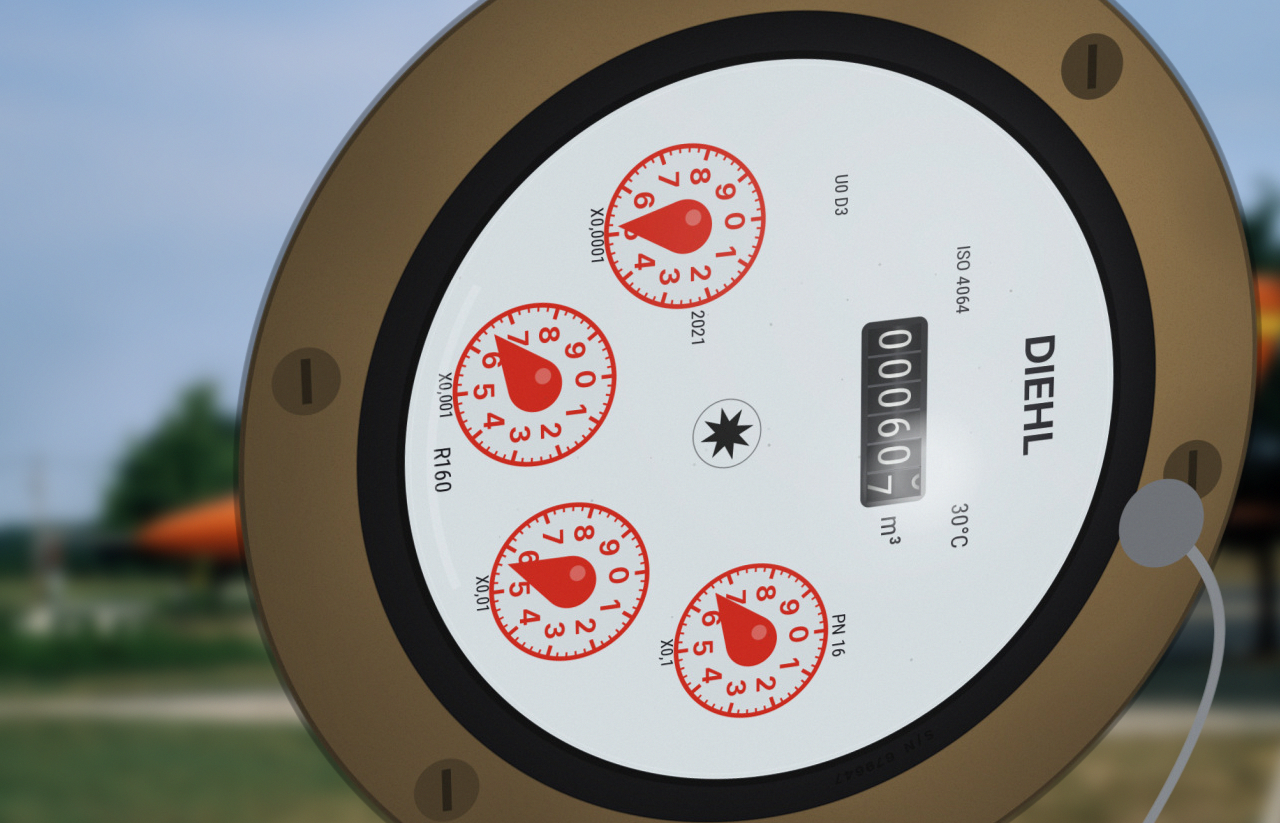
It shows 606.6565 m³
